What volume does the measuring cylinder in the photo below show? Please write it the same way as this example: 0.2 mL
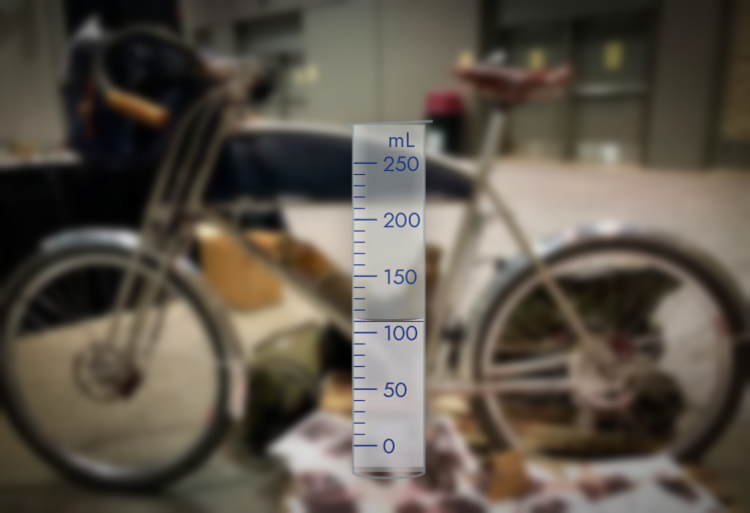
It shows 110 mL
